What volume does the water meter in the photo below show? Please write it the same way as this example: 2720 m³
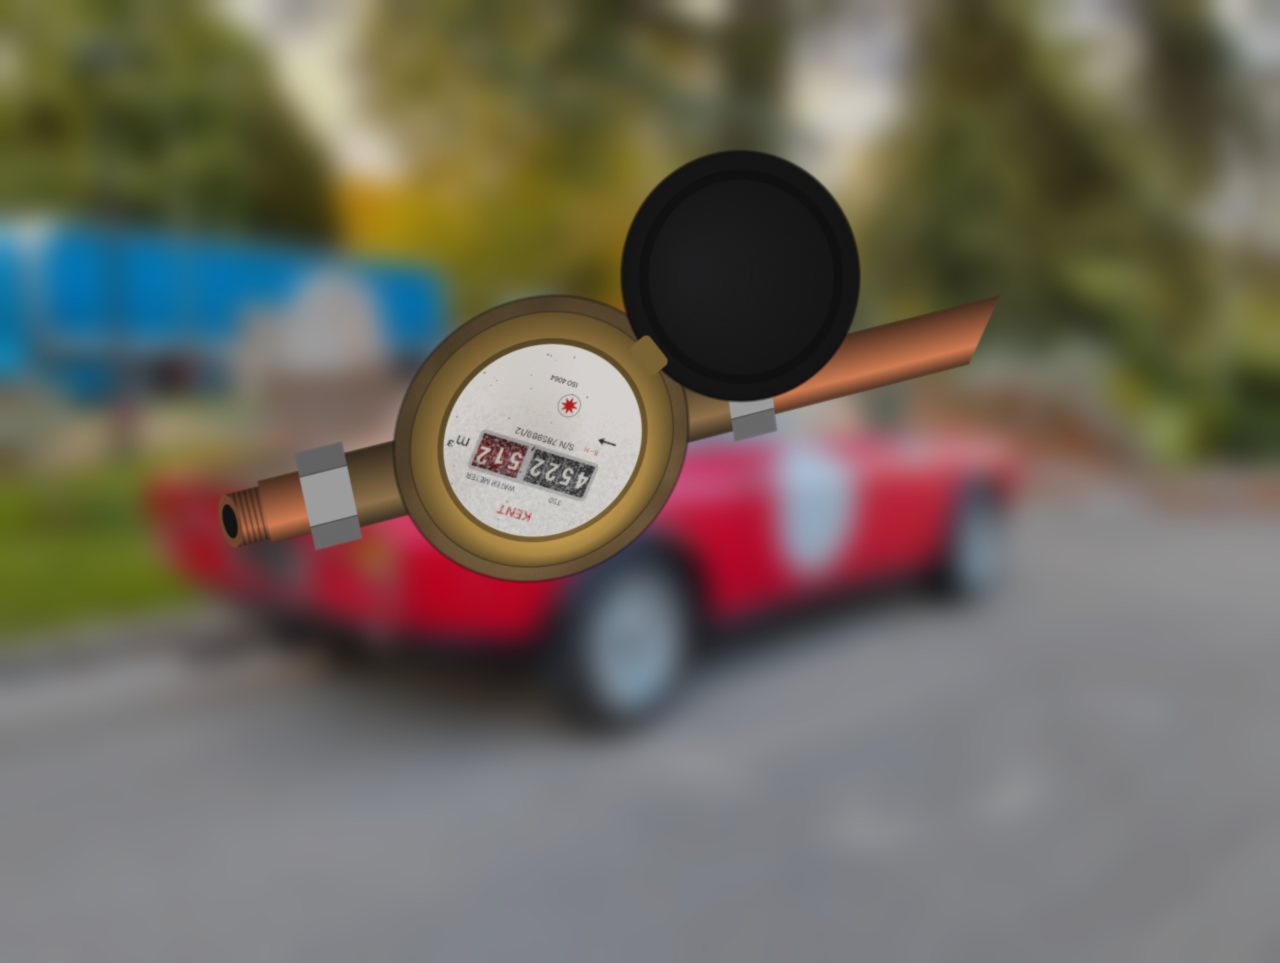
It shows 4522.512 m³
